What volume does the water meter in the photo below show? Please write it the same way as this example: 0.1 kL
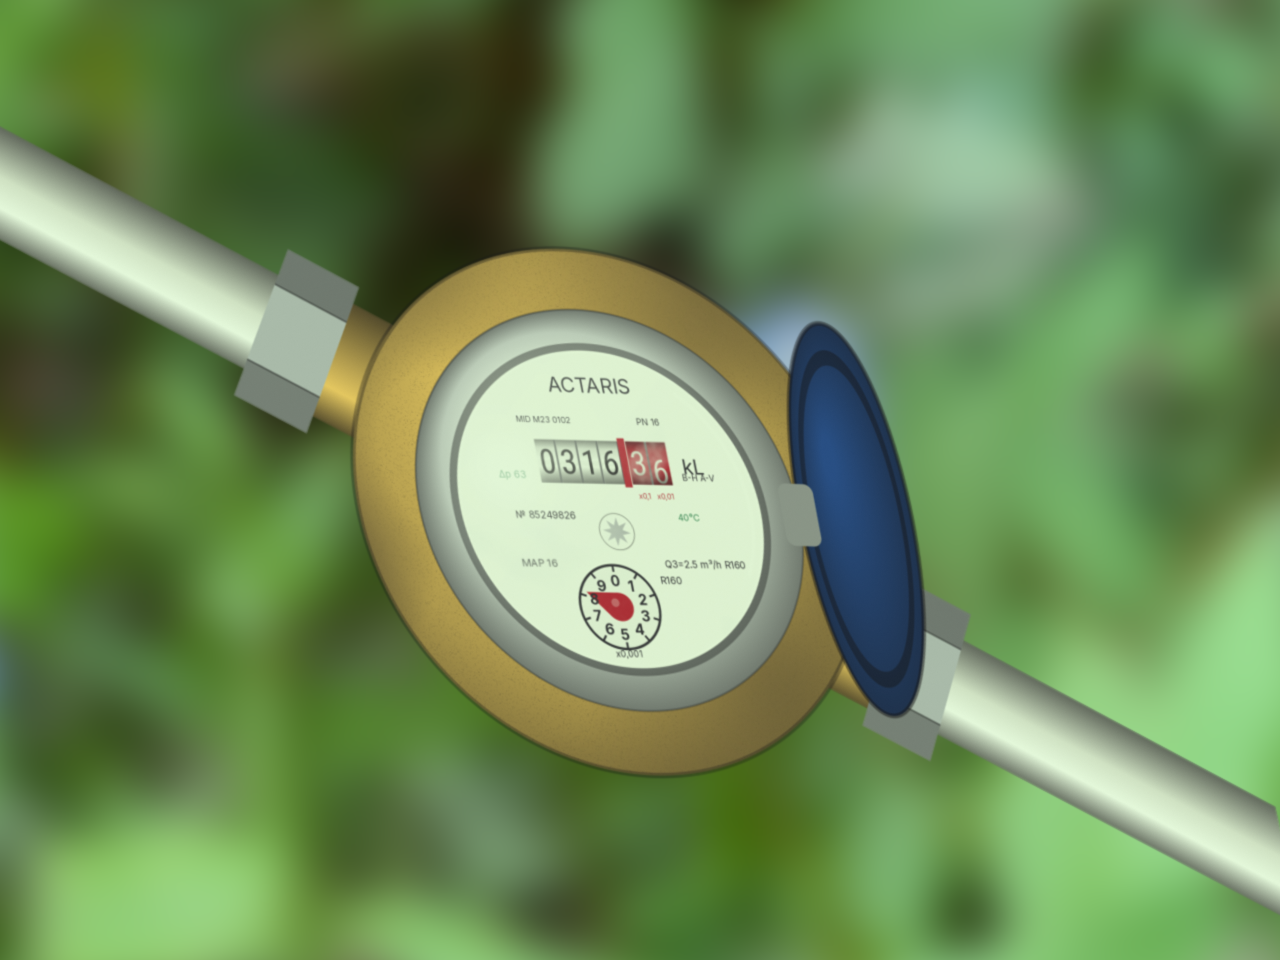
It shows 316.358 kL
